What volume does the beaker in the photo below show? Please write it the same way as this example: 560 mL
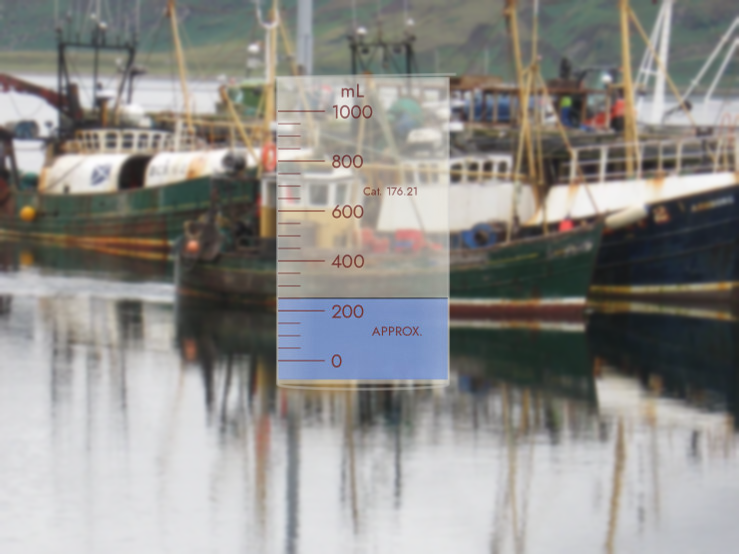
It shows 250 mL
